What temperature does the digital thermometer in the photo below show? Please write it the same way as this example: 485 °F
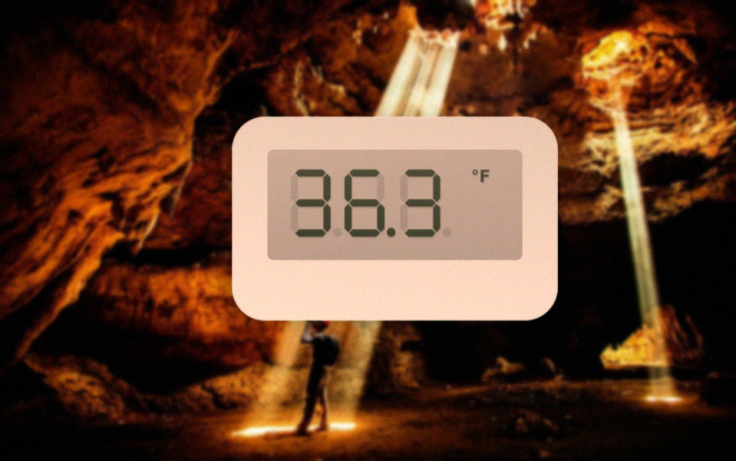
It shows 36.3 °F
